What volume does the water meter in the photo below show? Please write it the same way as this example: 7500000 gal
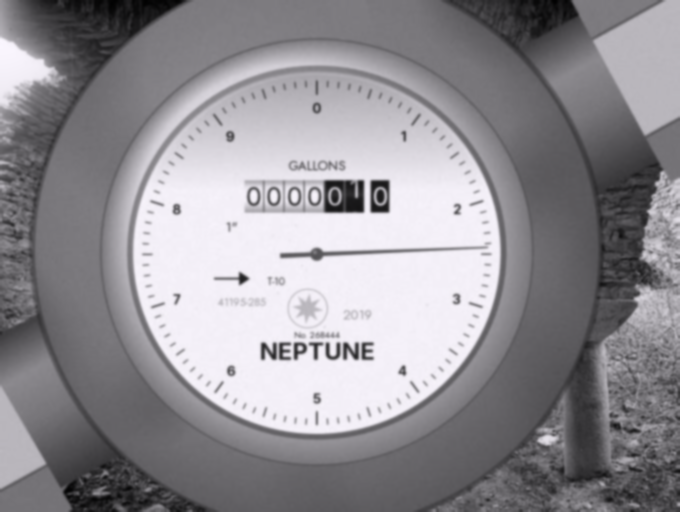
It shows 12.4 gal
